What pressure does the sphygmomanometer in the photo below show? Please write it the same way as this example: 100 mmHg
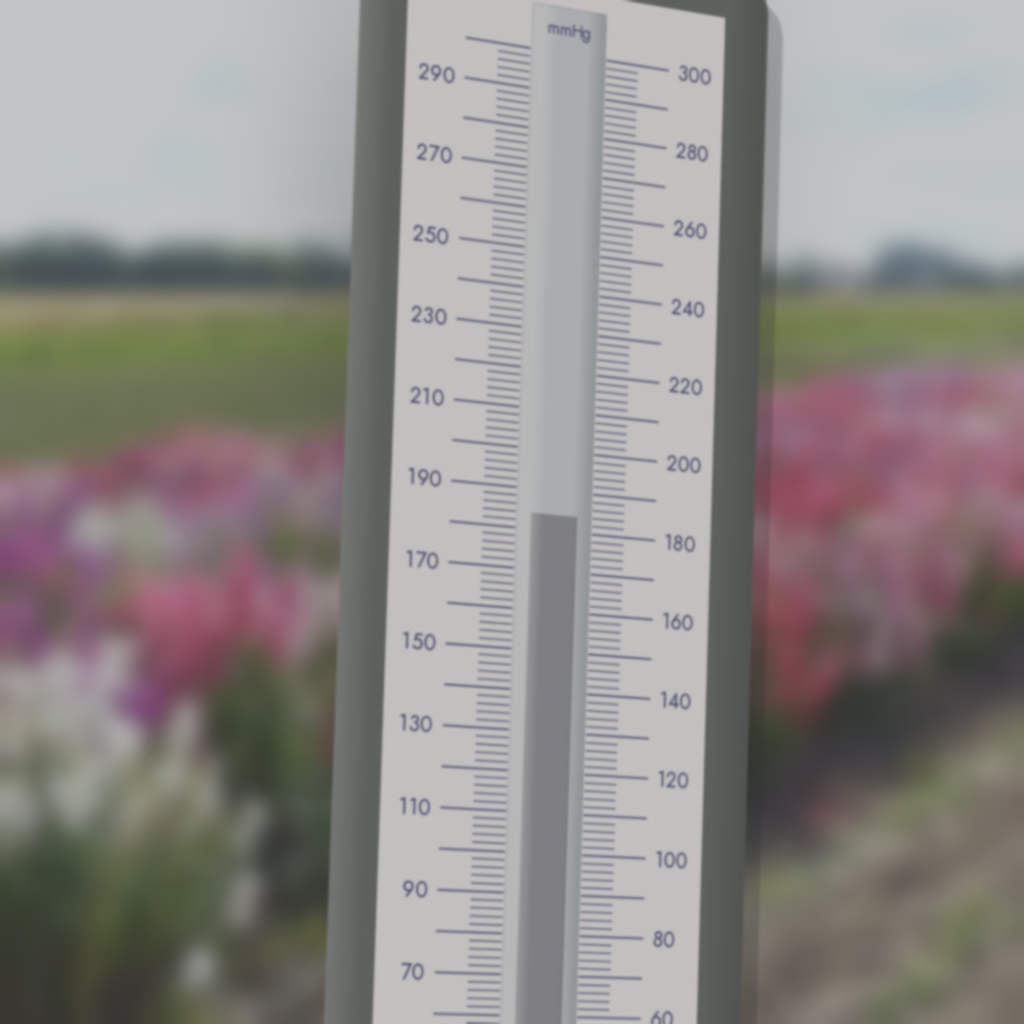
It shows 184 mmHg
